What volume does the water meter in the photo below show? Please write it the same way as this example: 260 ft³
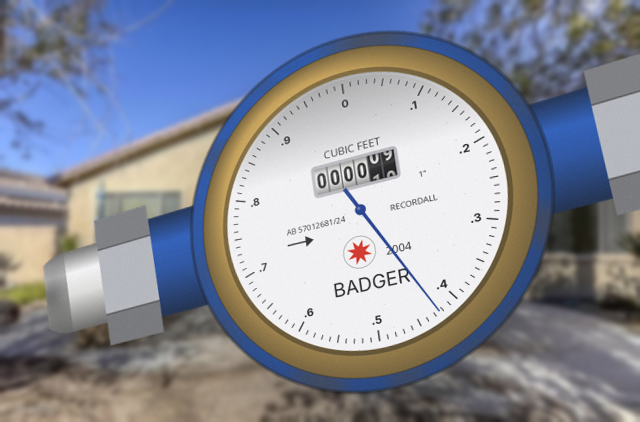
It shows 9.42 ft³
